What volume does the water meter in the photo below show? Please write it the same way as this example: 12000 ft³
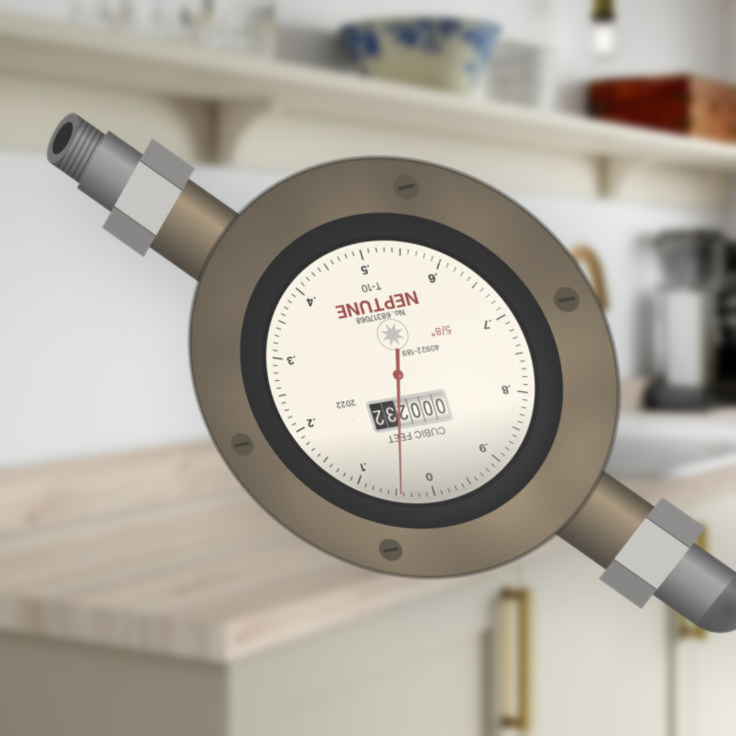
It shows 232.04 ft³
